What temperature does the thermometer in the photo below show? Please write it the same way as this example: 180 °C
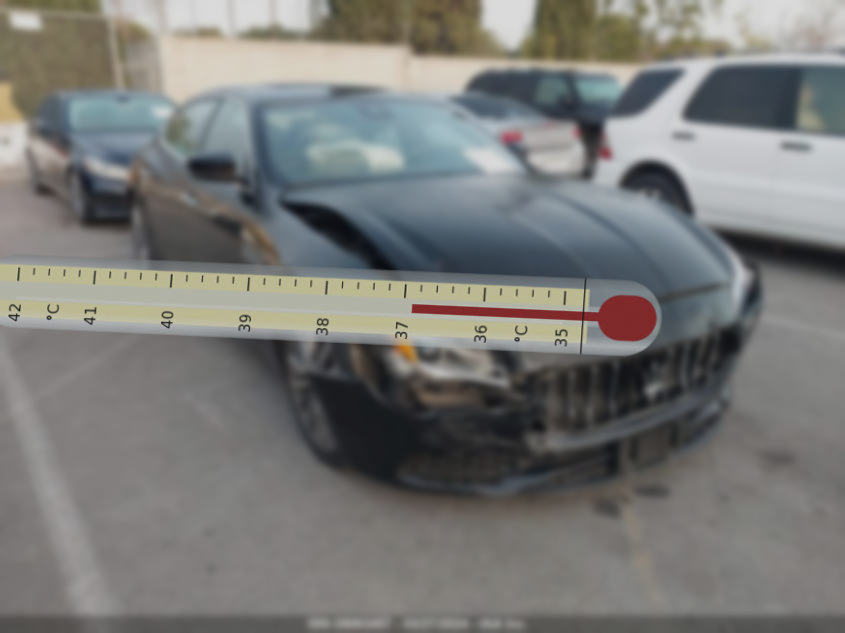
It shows 36.9 °C
